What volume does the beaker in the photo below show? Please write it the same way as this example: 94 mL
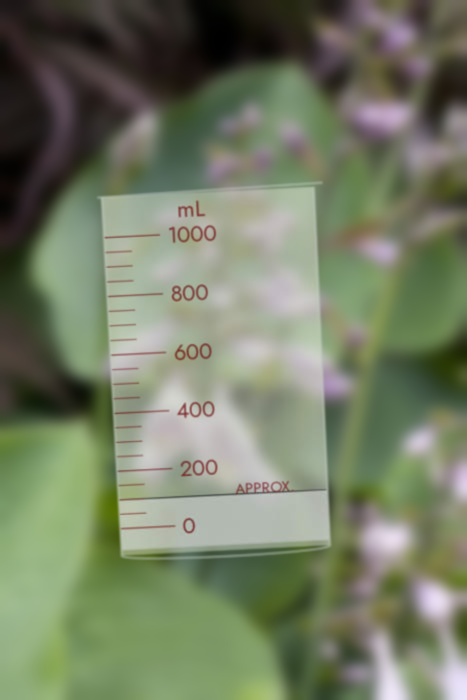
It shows 100 mL
